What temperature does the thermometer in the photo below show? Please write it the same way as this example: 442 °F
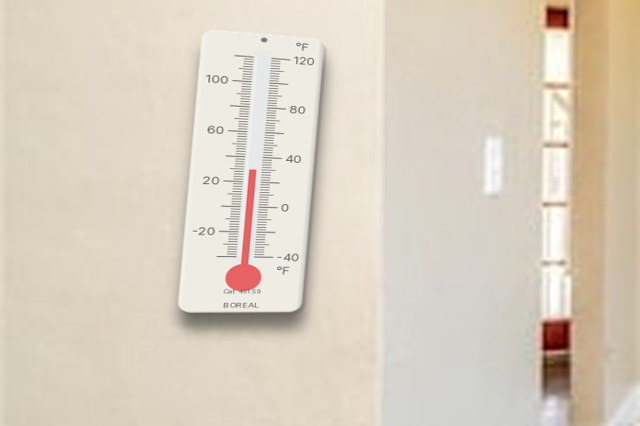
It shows 30 °F
